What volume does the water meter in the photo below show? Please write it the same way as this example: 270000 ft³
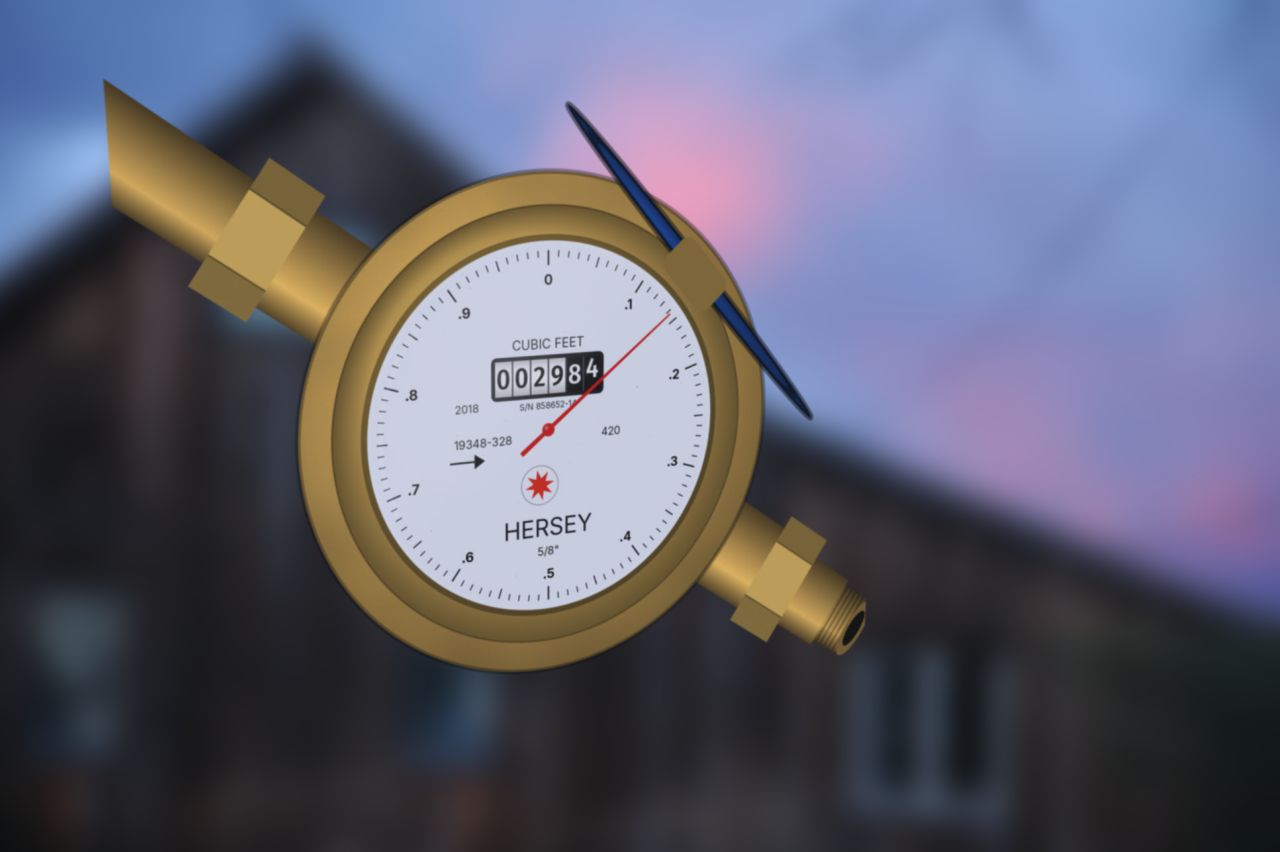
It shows 2984.14 ft³
